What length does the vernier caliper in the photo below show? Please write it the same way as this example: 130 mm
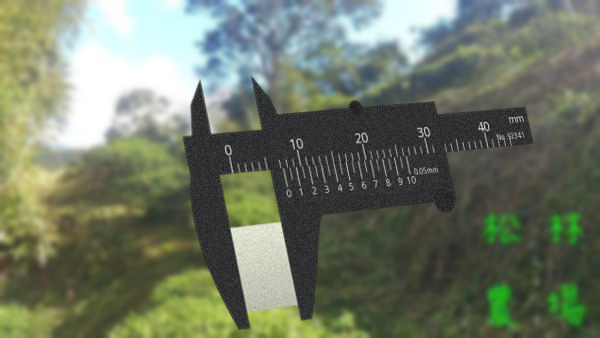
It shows 7.4 mm
